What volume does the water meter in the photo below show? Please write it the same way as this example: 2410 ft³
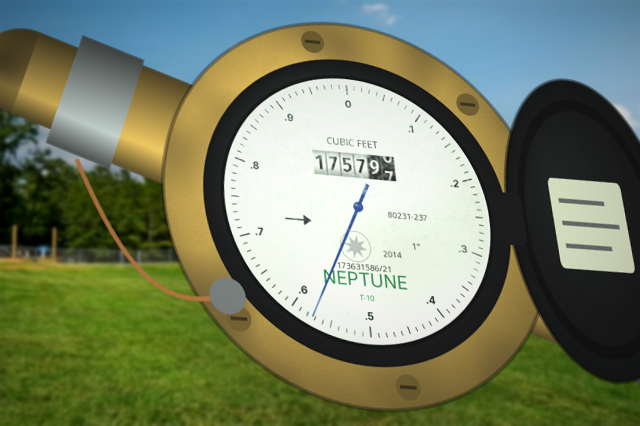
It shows 175796.57 ft³
